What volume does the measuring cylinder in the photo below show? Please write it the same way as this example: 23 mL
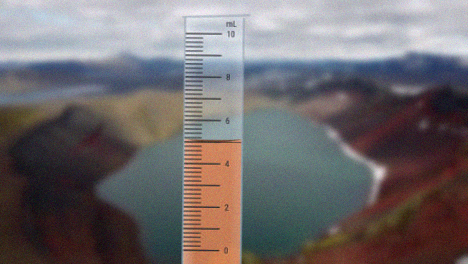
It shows 5 mL
